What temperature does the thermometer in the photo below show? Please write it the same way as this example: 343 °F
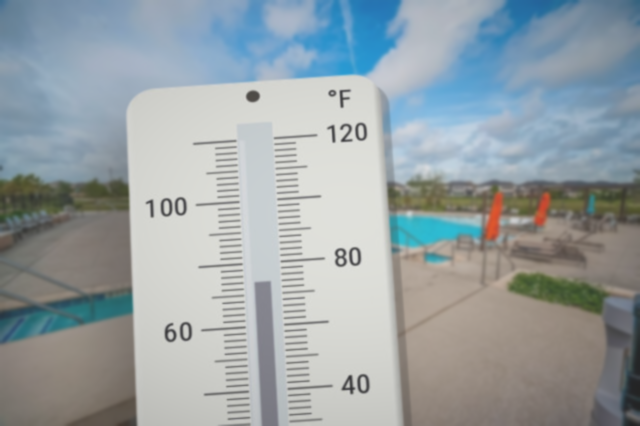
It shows 74 °F
